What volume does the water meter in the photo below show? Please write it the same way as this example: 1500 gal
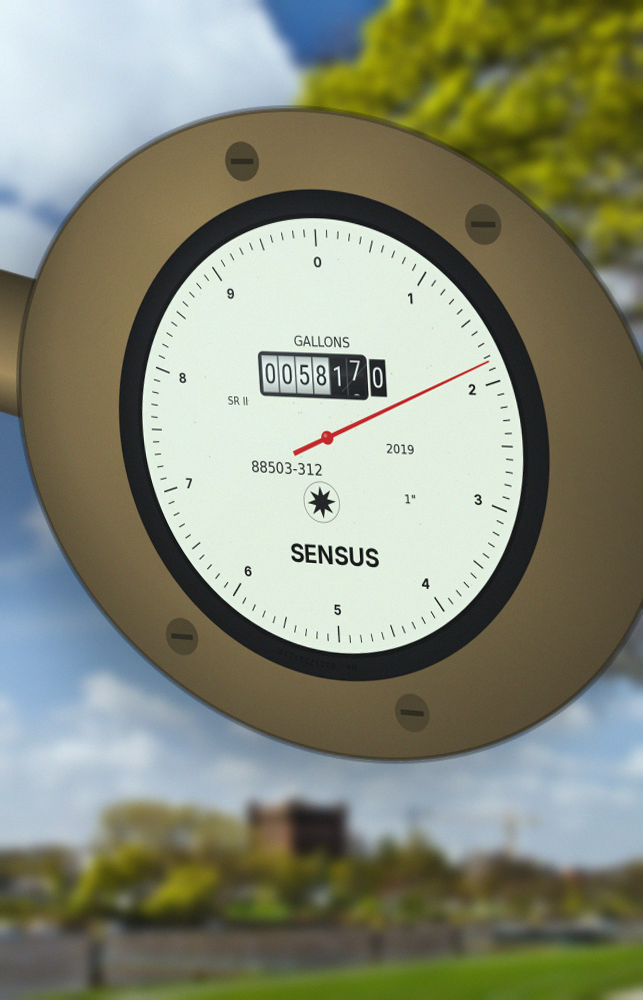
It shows 58171.8 gal
